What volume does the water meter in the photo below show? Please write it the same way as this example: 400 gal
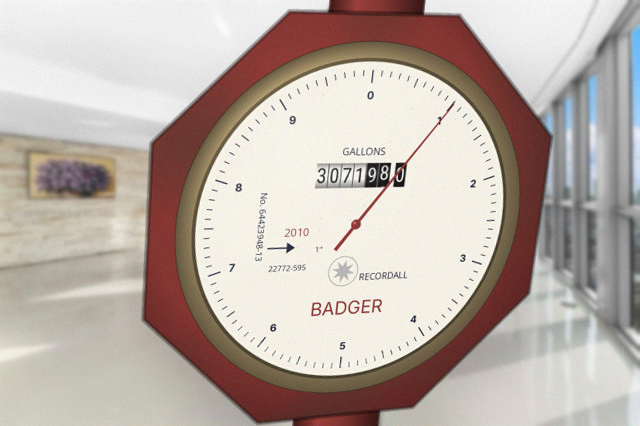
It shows 3071981.0 gal
